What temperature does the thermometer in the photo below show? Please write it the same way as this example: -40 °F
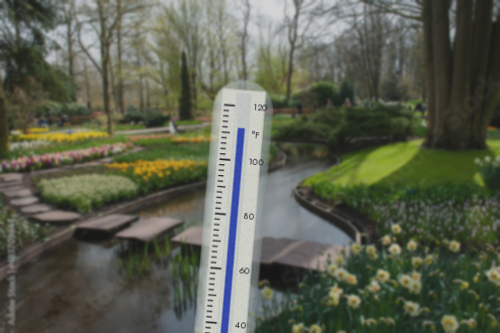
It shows 112 °F
